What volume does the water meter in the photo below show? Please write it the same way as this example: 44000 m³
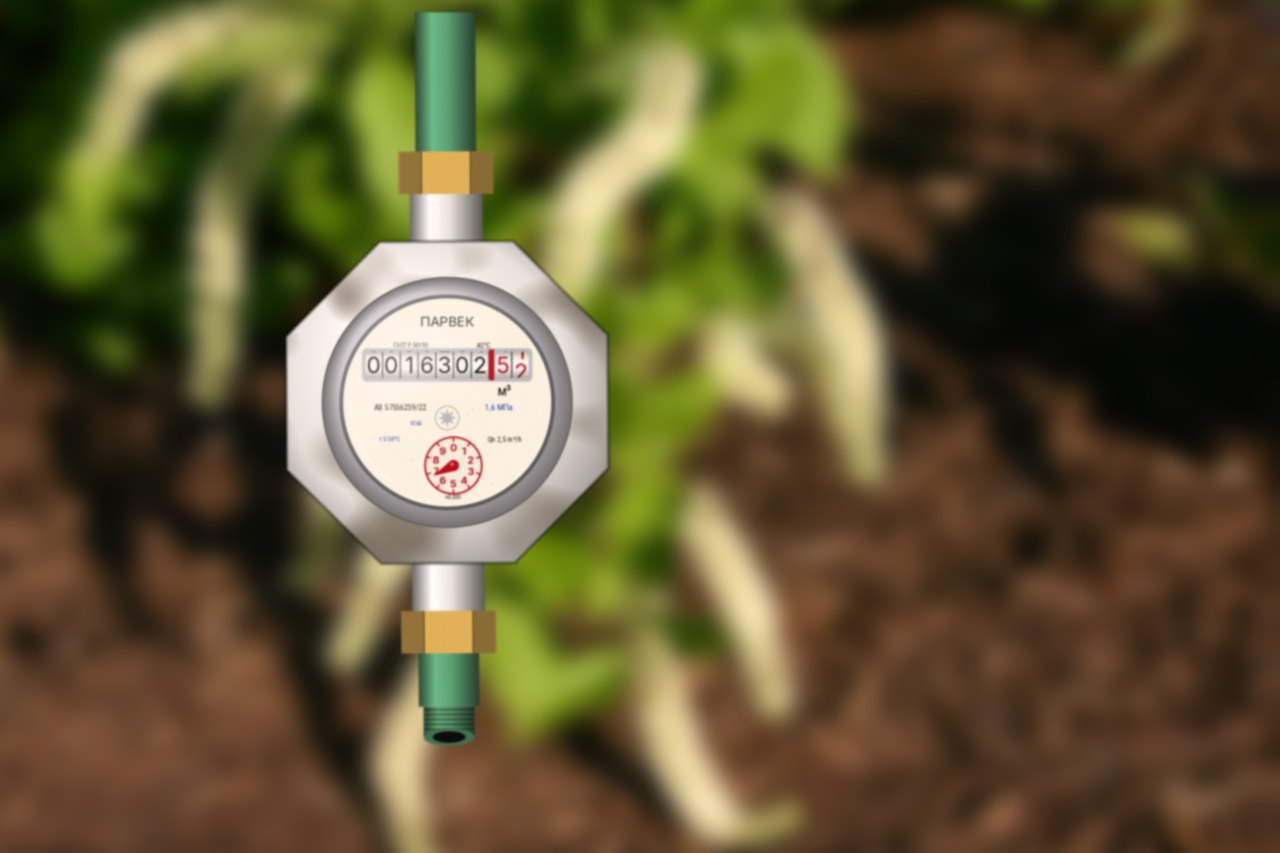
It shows 16302.516 m³
